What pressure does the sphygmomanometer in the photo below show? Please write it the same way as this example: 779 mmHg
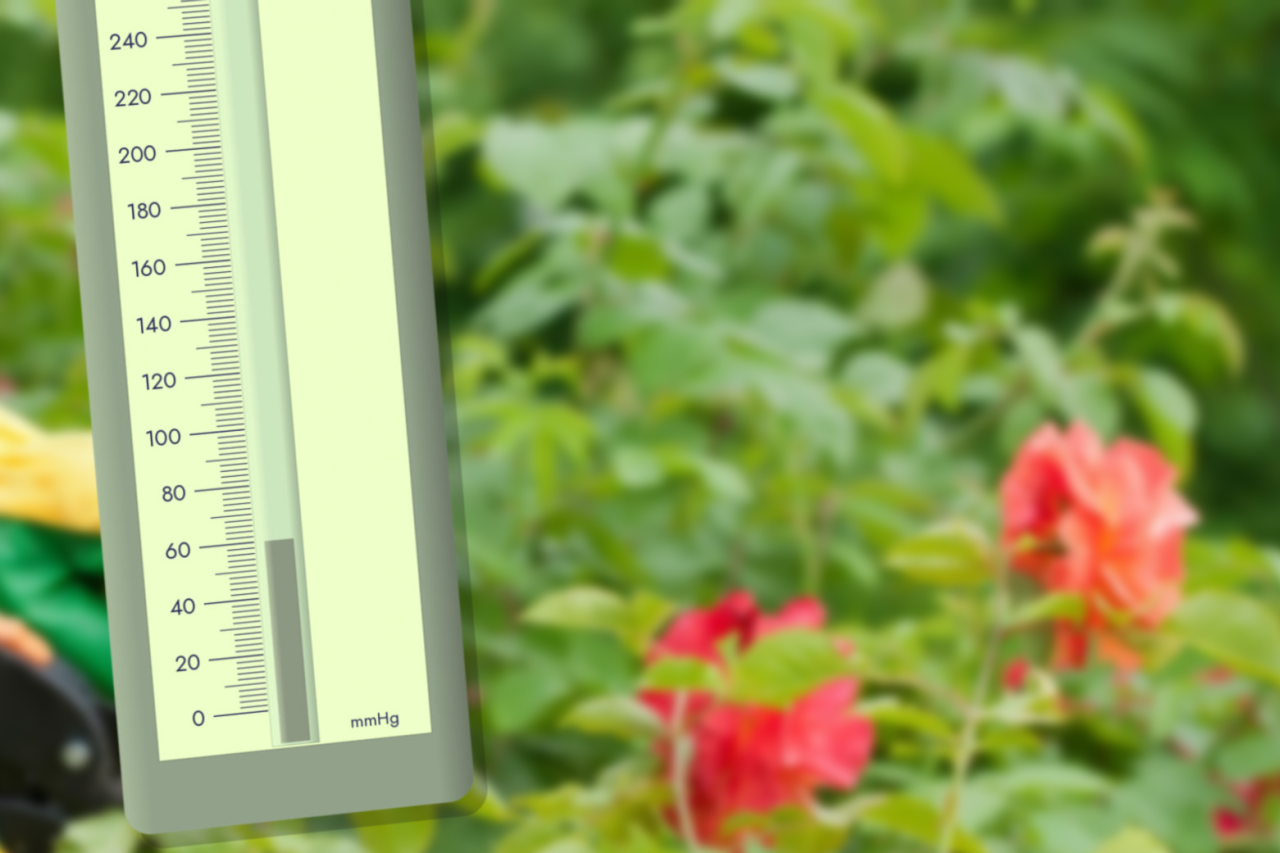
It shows 60 mmHg
